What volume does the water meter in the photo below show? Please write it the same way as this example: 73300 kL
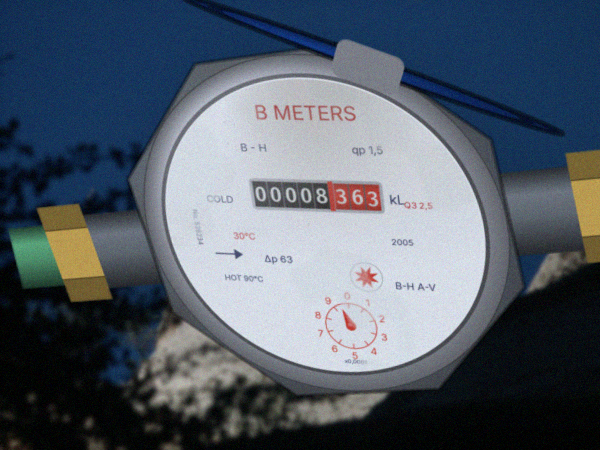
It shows 8.3629 kL
